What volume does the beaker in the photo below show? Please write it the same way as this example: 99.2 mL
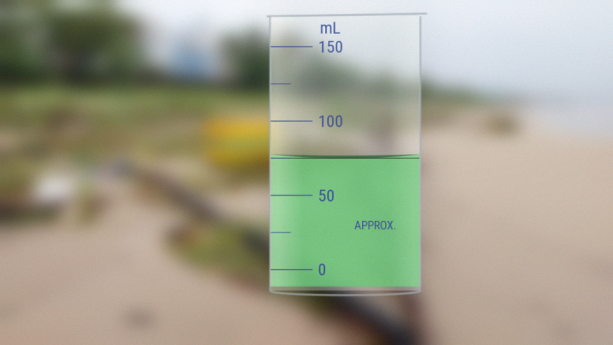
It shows 75 mL
